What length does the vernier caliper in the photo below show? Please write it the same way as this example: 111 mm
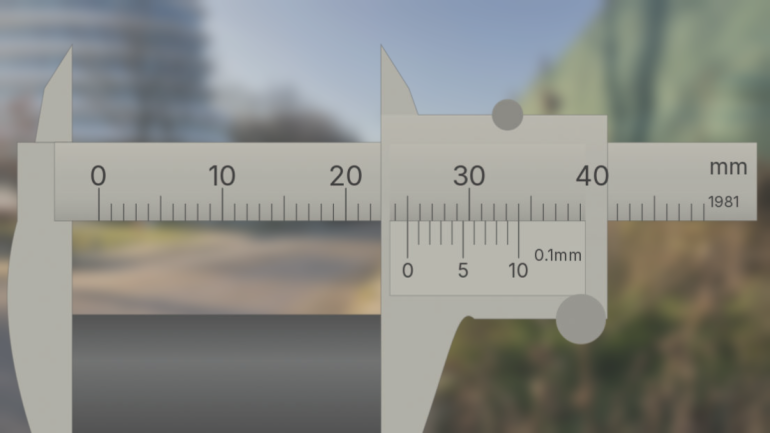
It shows 25.0 mm
